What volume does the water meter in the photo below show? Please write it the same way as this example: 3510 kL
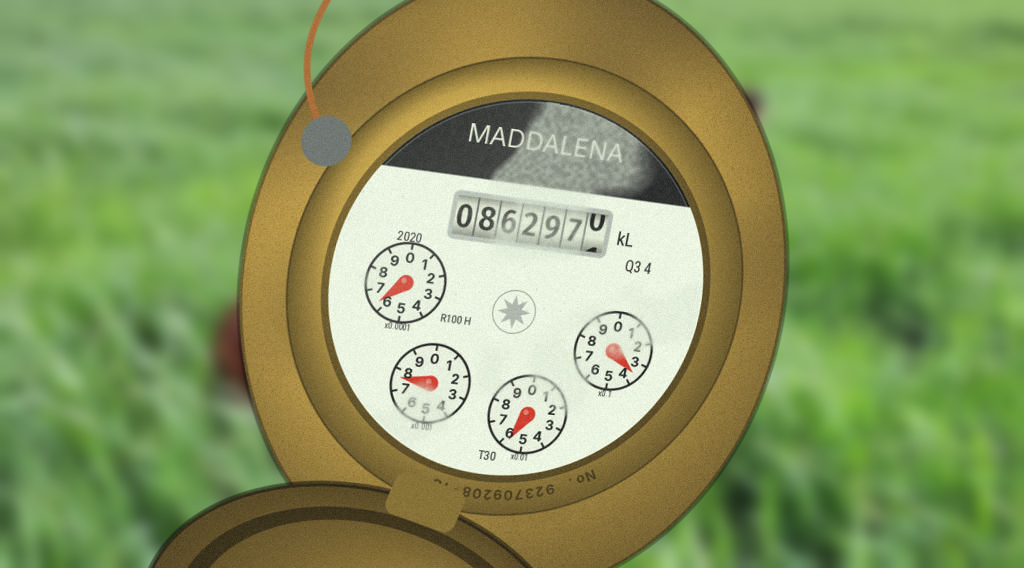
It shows 862970.3576 kL
